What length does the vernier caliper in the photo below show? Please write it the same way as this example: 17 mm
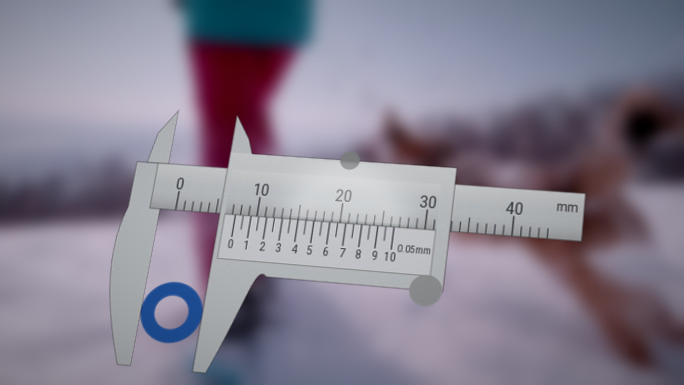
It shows 7.4 mm
